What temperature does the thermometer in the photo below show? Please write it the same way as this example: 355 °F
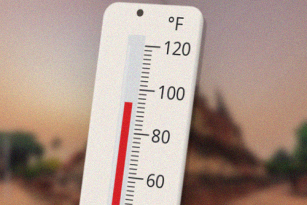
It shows 94 °F
